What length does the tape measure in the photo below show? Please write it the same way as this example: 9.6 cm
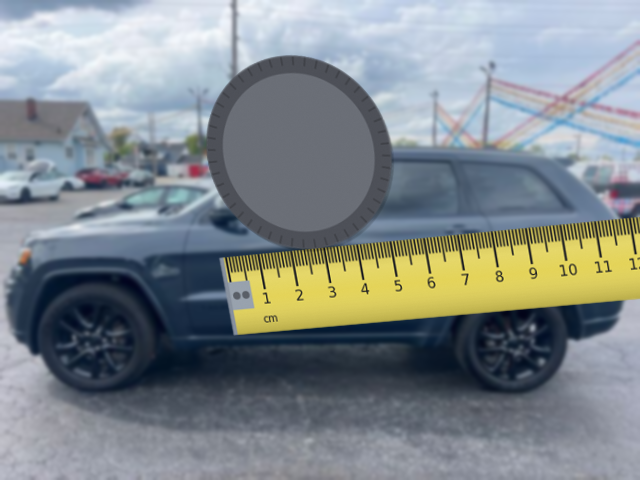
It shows 5.5 cm
